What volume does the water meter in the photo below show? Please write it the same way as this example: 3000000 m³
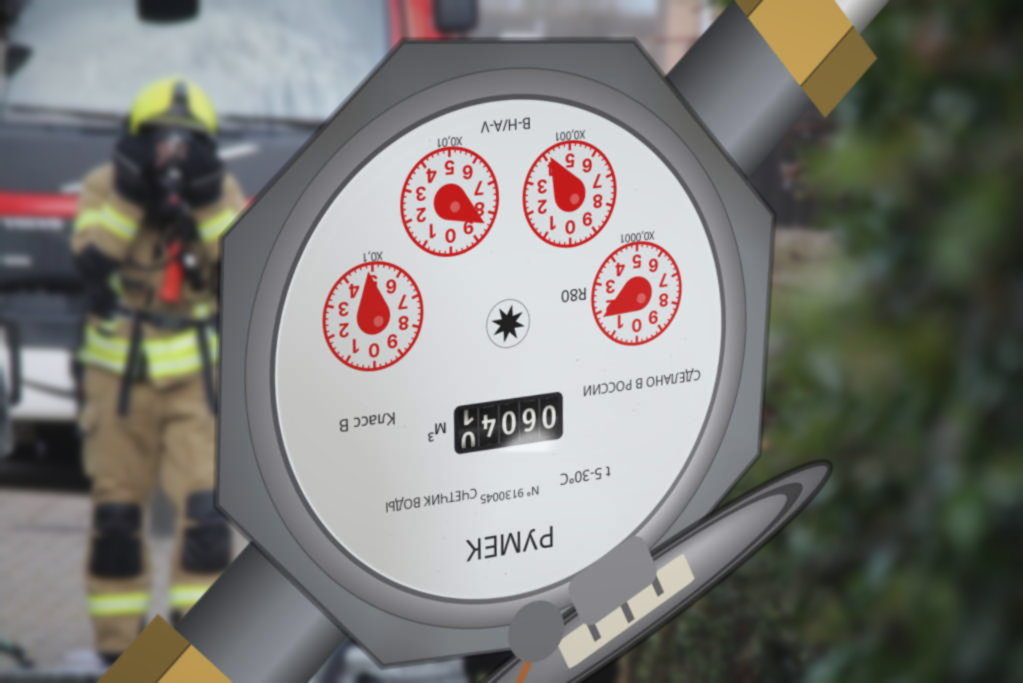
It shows 6040.4841 m³
